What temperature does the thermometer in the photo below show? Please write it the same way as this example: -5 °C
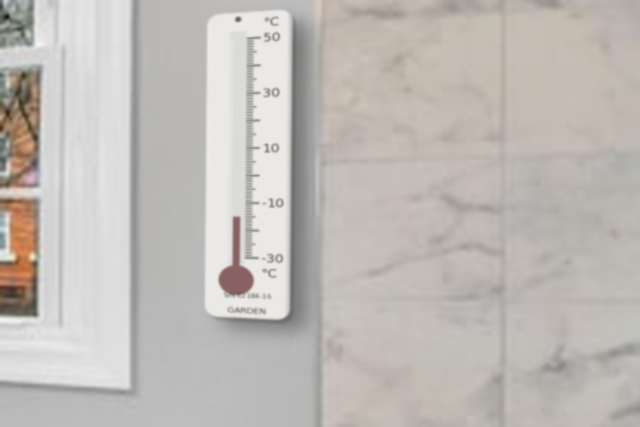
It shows -15 °C
